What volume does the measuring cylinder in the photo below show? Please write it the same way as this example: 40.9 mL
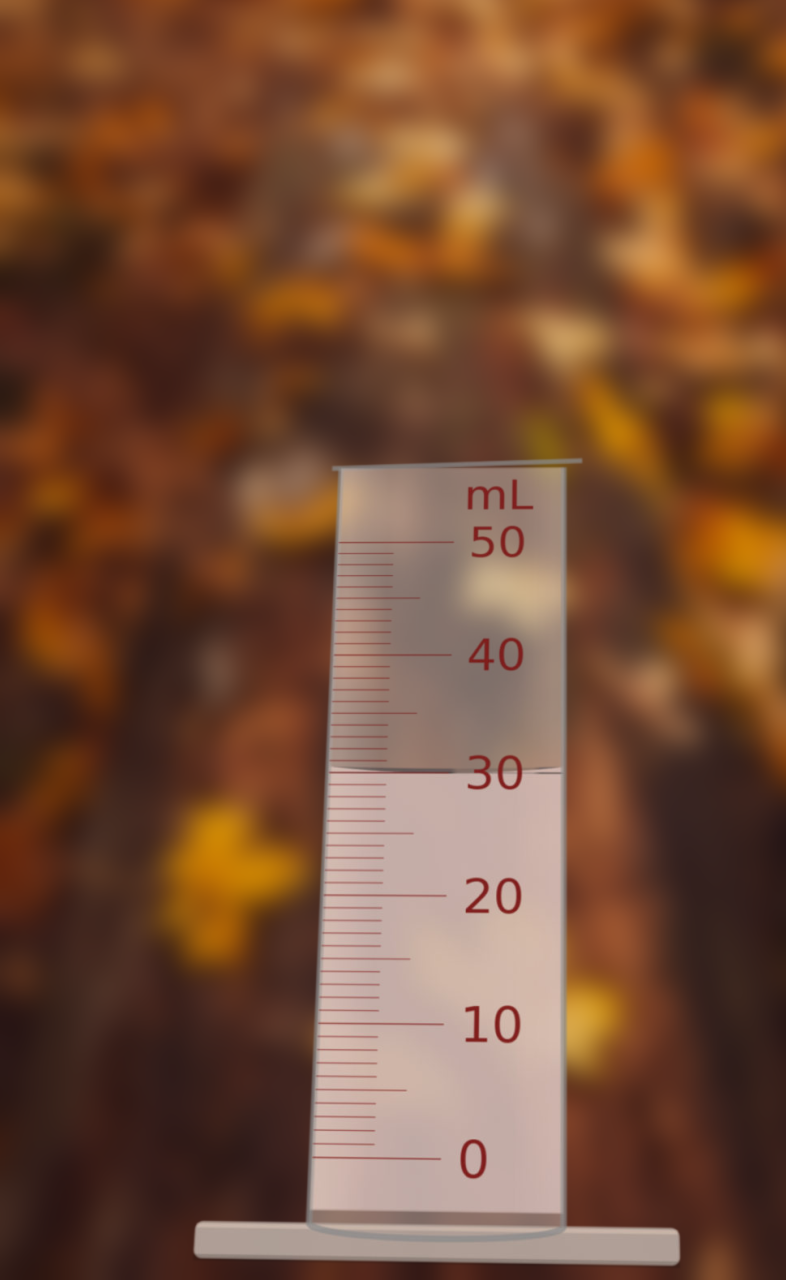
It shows 30 mL
